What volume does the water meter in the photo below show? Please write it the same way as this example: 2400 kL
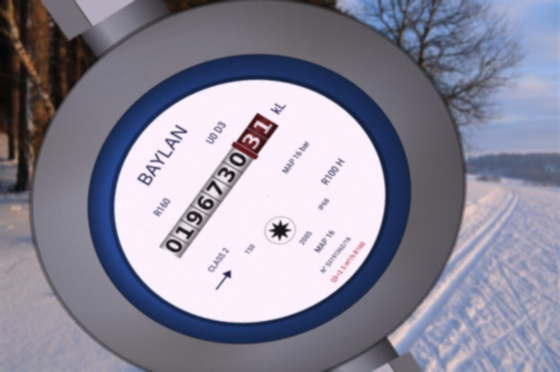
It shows 196730.31 kL
